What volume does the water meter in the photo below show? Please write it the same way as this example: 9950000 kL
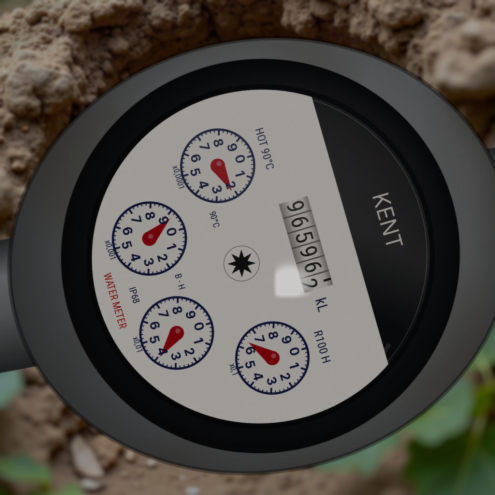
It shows 965961.6392 kL
